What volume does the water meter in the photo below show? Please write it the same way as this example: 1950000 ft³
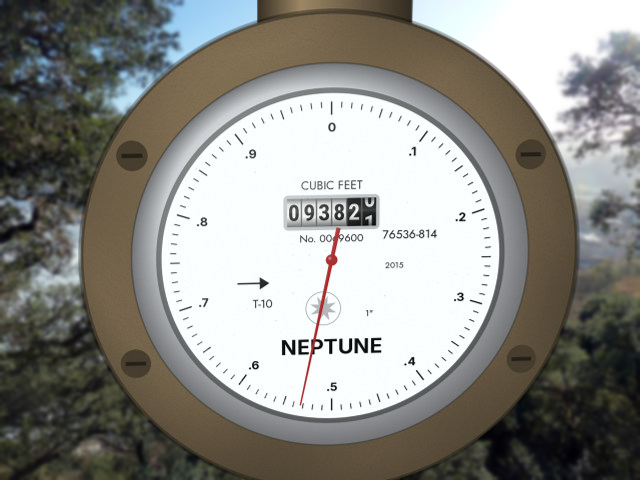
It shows 93820.53 ft³
